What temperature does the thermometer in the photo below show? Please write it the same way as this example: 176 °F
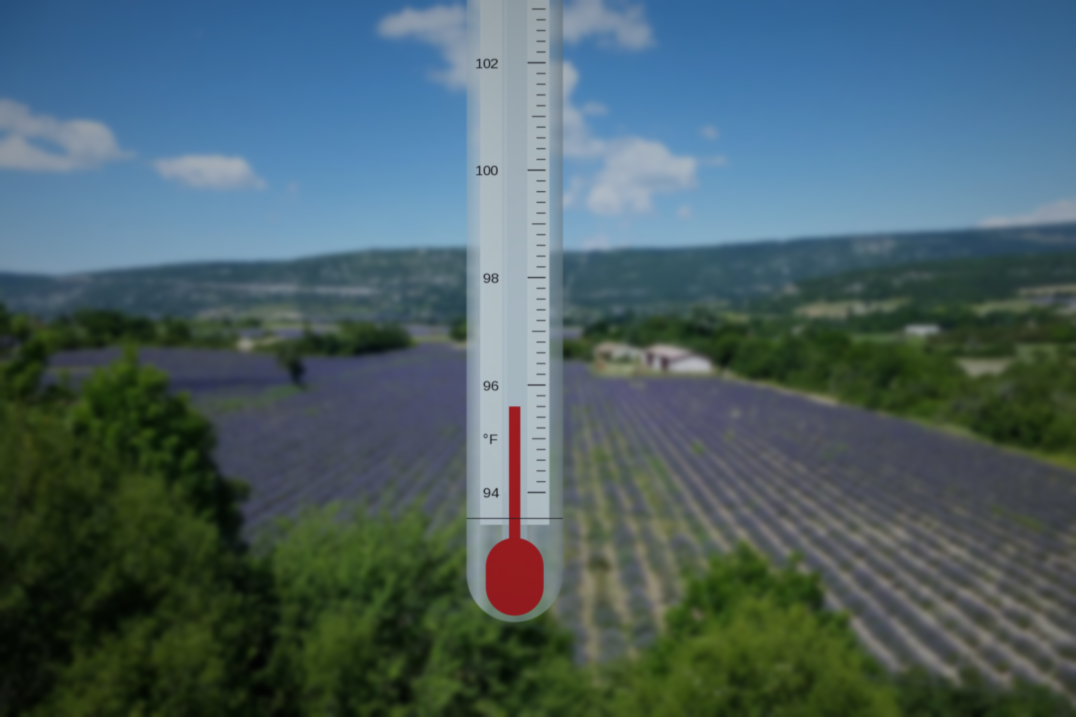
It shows 95.6 °F
